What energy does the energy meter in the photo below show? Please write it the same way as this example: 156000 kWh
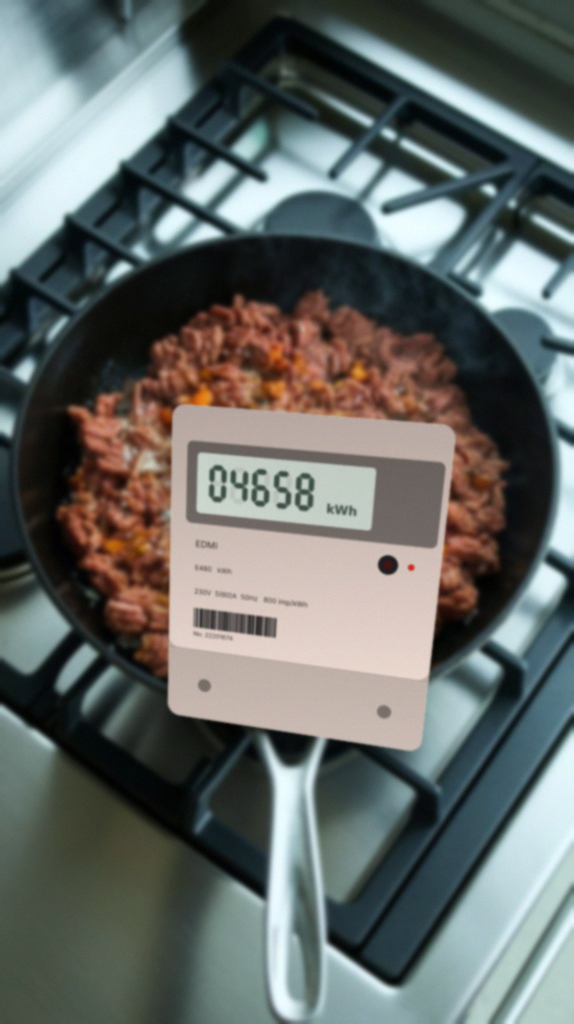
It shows 4658 kWh
